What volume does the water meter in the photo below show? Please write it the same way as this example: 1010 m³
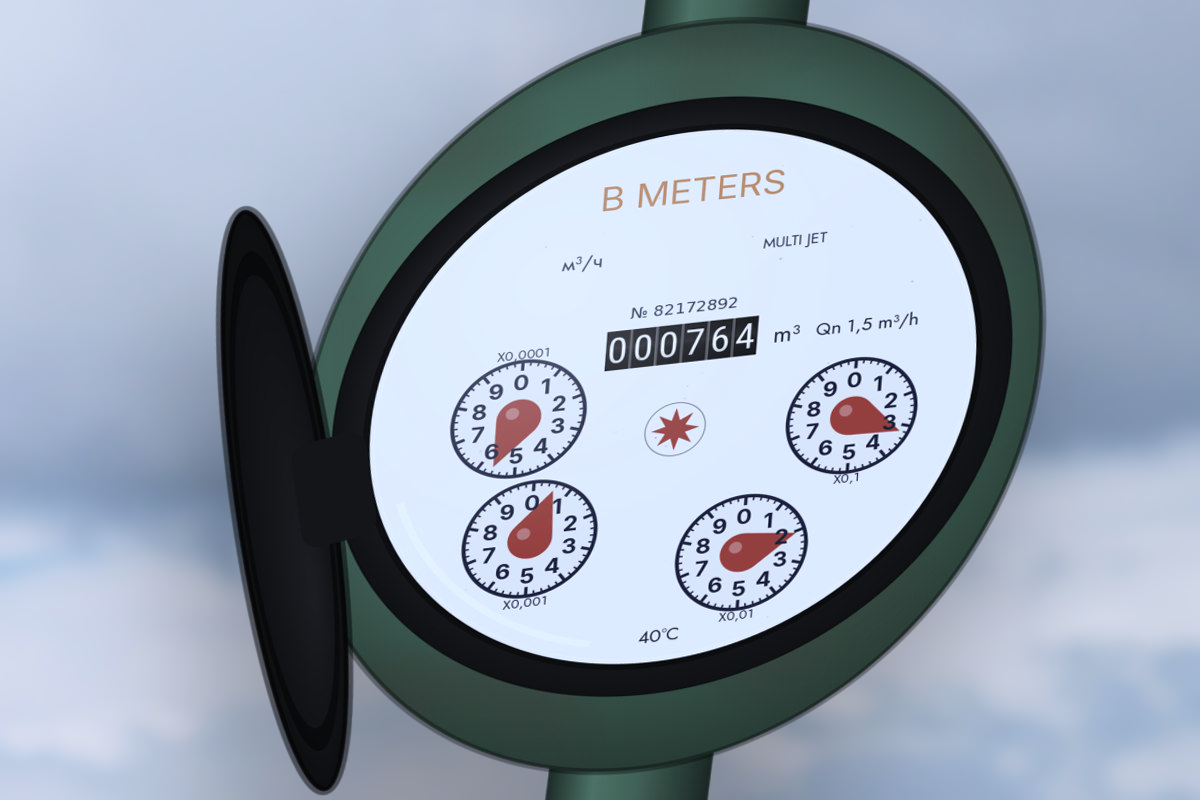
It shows 764.3205 m³
